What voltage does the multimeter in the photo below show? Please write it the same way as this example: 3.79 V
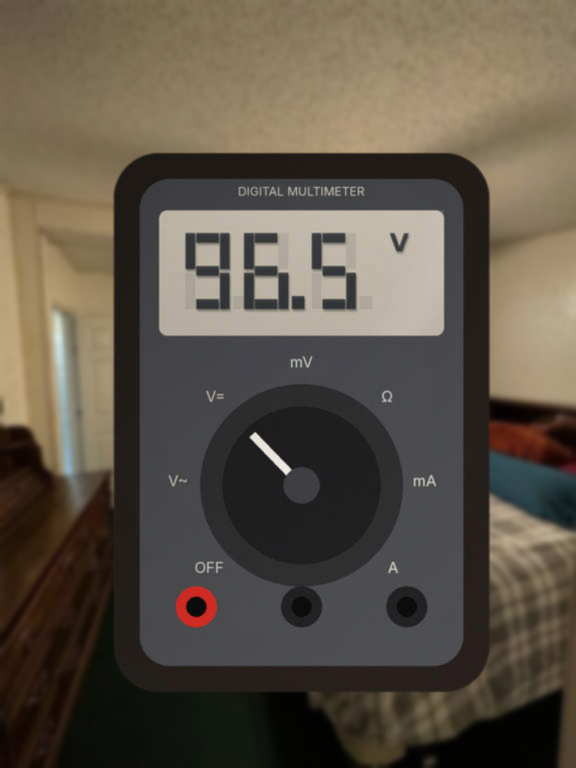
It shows 96.5 V
